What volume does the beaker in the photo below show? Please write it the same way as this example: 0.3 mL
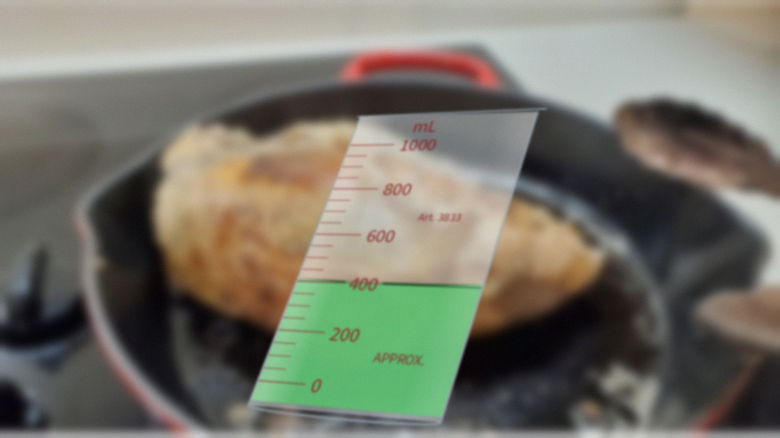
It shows 400 mL
